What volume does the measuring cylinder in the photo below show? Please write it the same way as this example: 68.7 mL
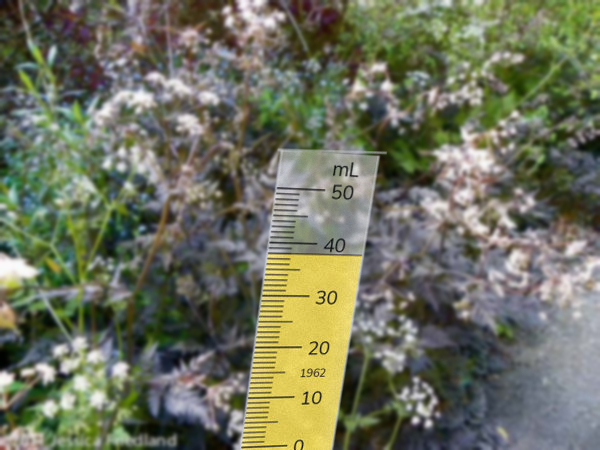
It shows 38 mL
